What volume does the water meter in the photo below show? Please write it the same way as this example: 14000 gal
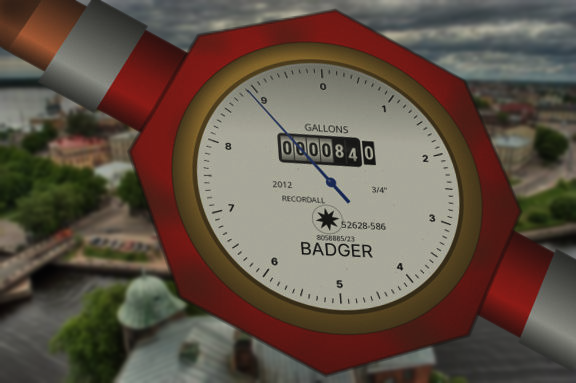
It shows 838.9 gal
